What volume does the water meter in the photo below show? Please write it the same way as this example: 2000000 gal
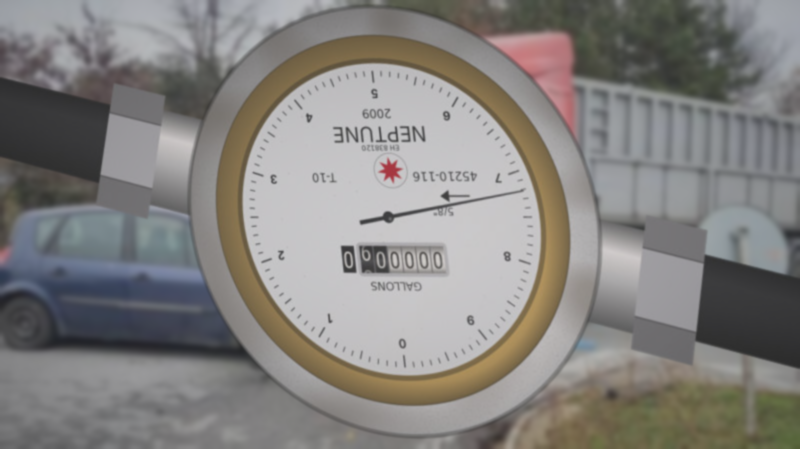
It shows 87.2 gal
